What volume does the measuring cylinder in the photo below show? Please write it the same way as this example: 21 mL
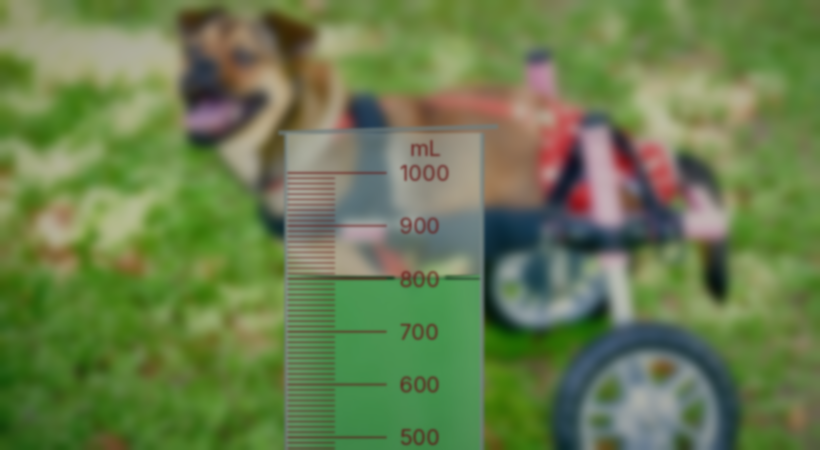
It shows 800 mL
